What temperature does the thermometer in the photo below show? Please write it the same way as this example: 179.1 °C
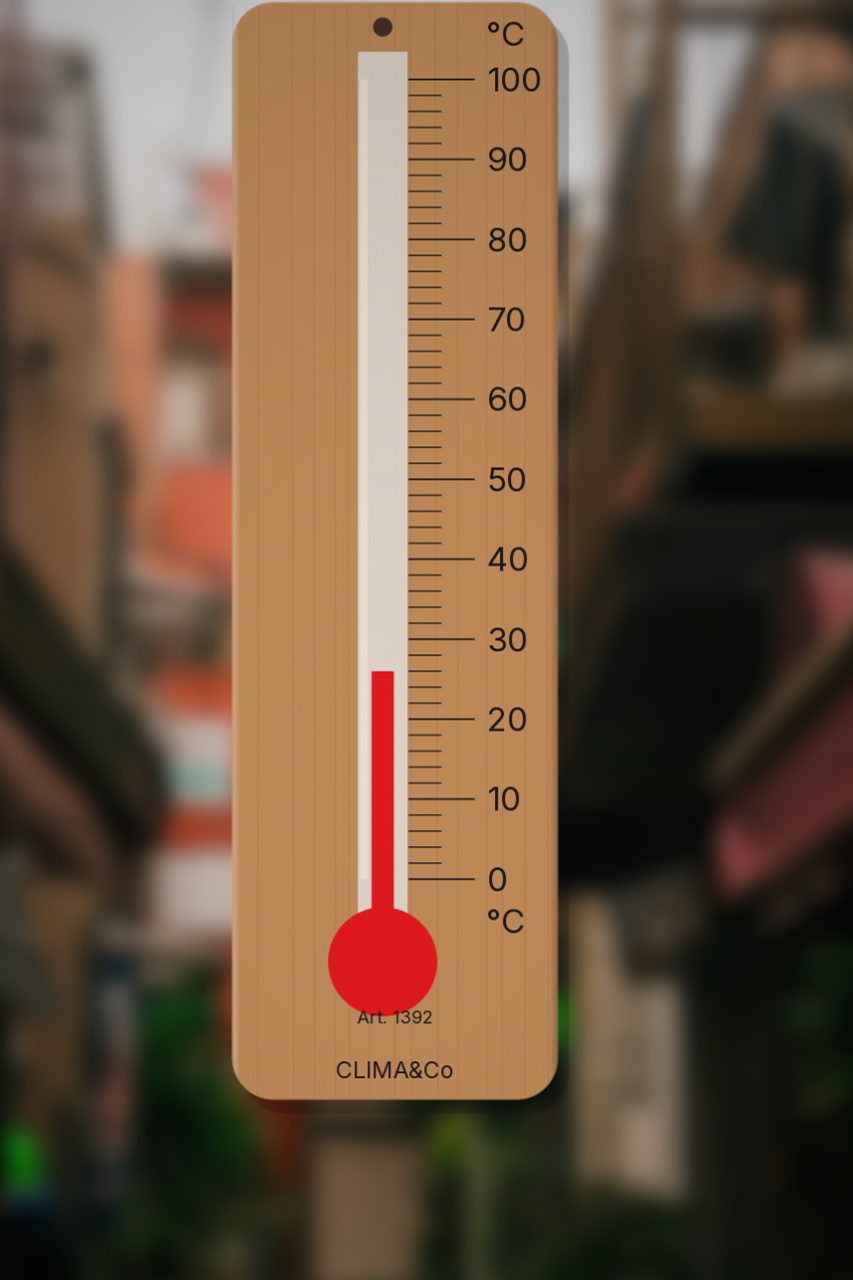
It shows 26 °C
